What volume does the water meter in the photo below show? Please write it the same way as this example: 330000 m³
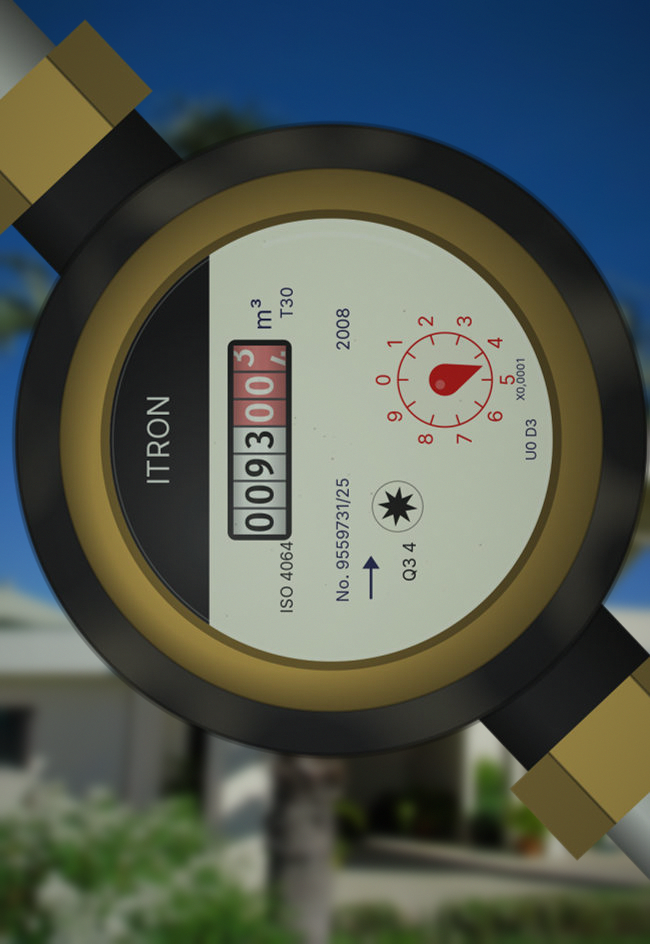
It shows 93.0034 m³
